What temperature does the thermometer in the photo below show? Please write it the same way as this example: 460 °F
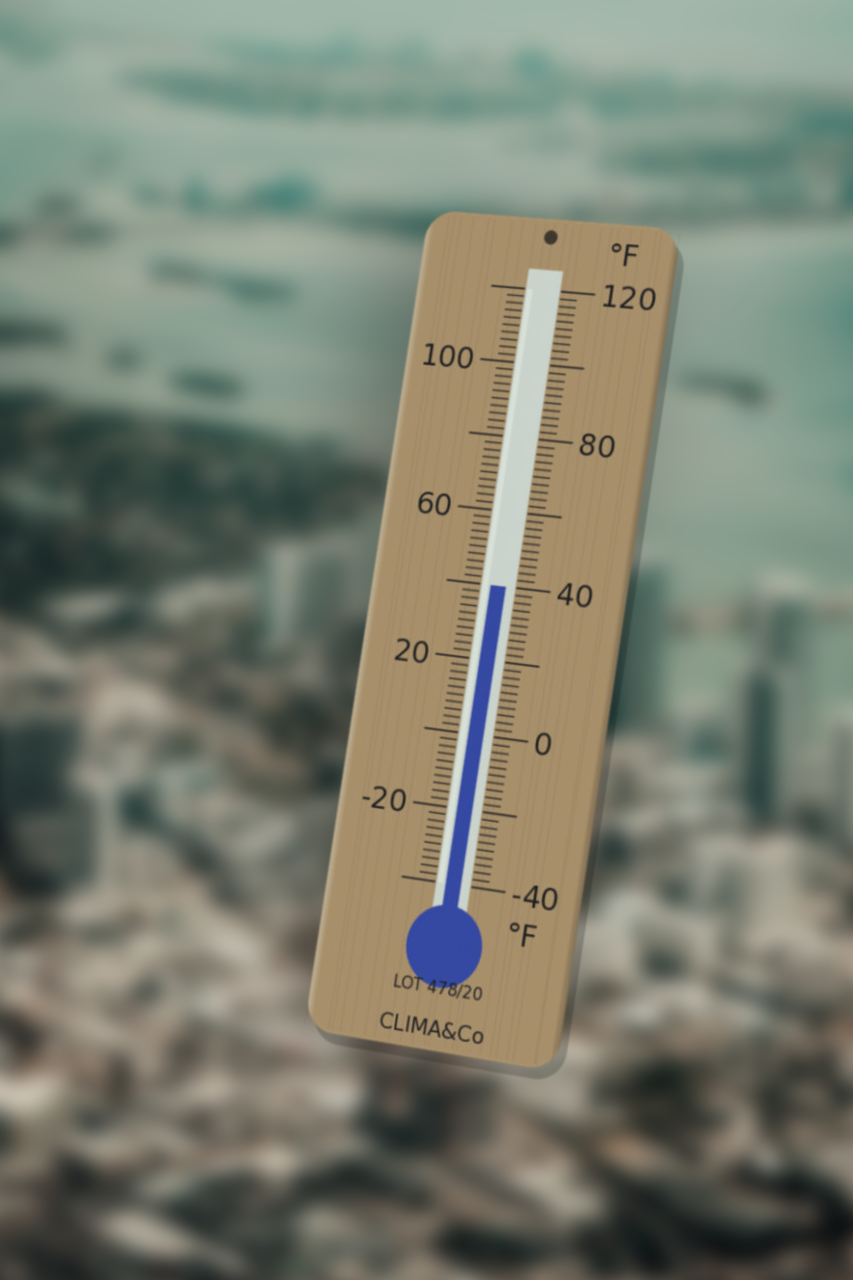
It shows 40 °F
